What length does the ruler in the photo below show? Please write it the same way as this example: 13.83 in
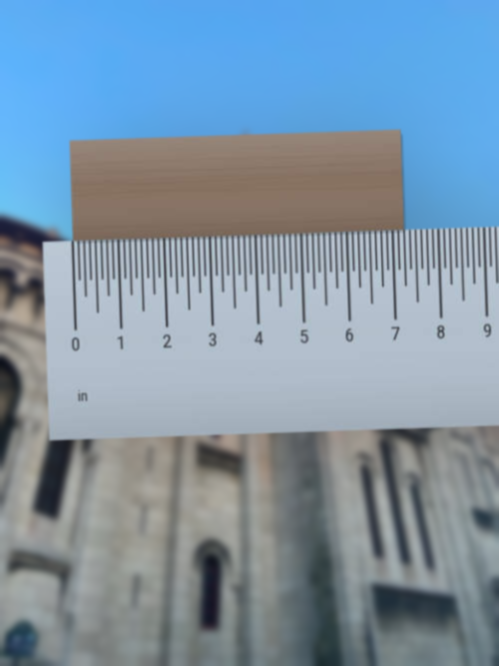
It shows 7.25 in
